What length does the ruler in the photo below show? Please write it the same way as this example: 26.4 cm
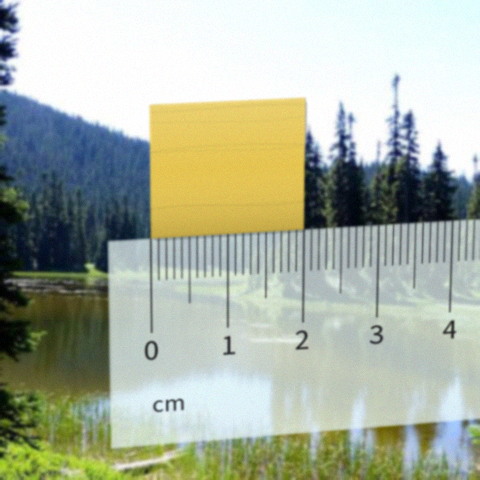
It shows 2 cm
